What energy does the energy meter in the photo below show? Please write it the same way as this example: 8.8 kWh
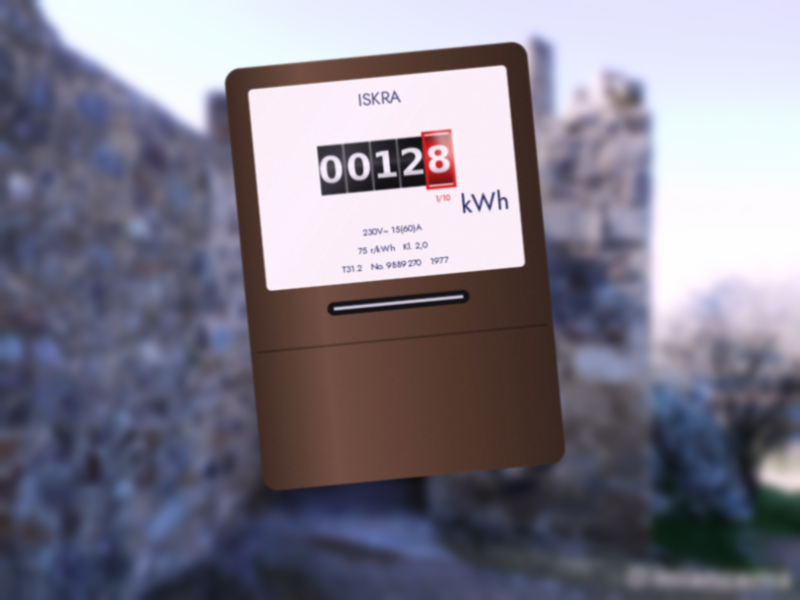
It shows 12.8 kWh
